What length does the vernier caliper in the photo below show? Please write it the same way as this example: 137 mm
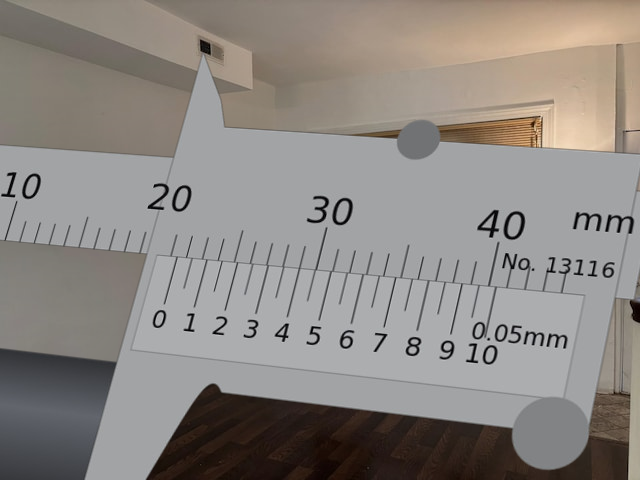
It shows 21.4 mm
